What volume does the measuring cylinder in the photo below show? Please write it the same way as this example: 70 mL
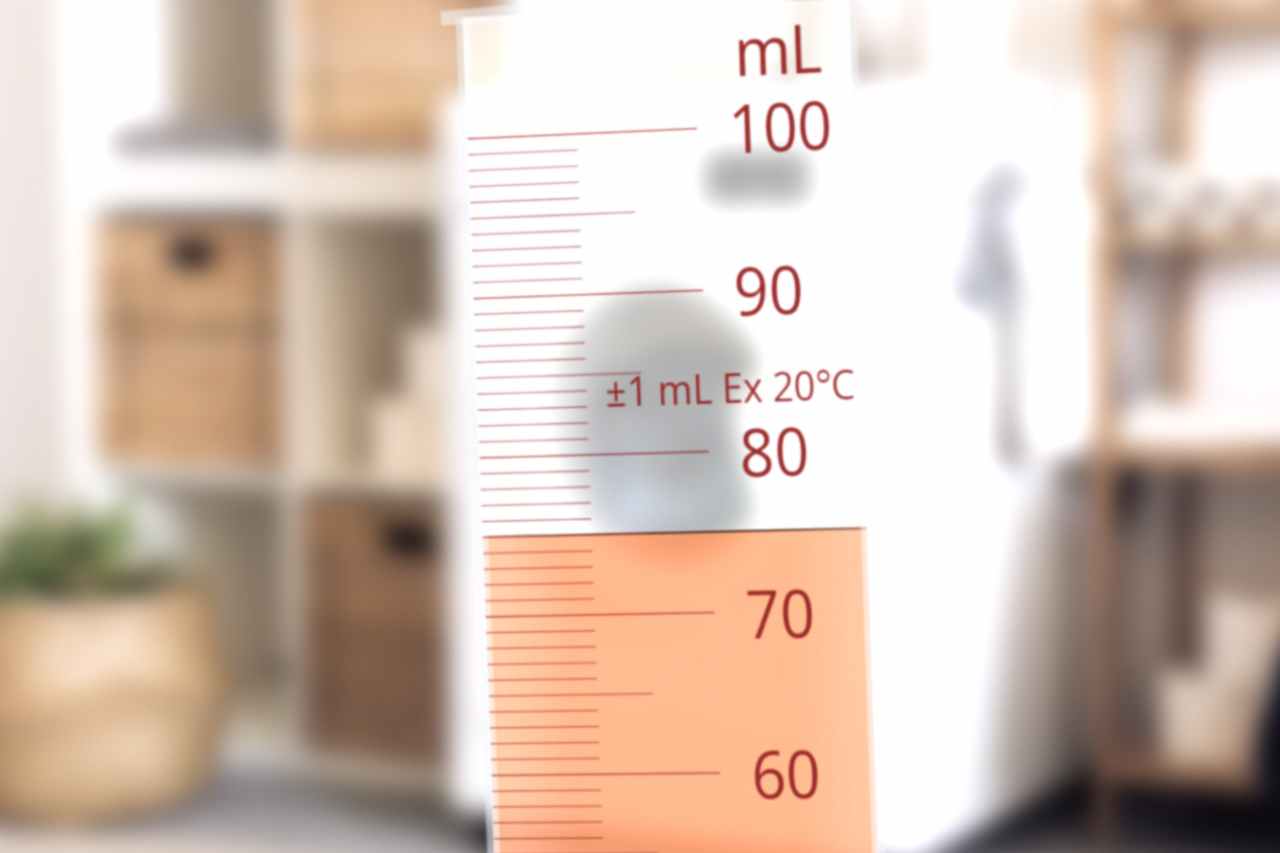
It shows 75 mL
